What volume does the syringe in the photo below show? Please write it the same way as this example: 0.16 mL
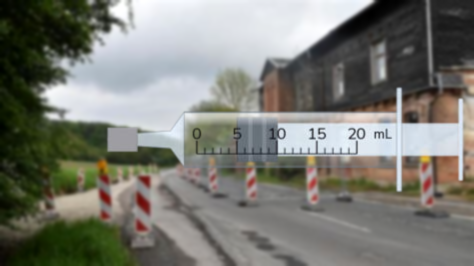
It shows 5 mL
